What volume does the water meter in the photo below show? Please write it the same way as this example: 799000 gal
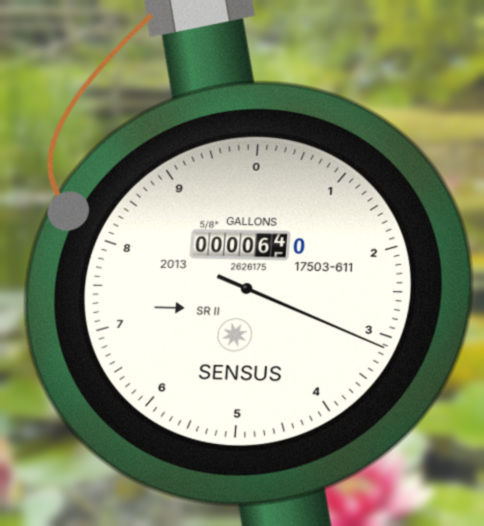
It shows 643.1 gal
